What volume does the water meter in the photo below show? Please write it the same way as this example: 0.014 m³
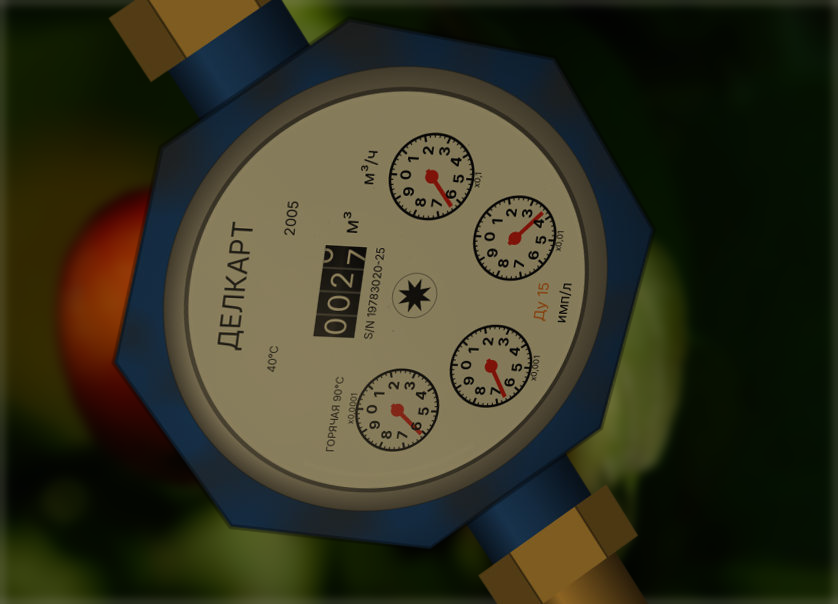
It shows 26.6366 m³
